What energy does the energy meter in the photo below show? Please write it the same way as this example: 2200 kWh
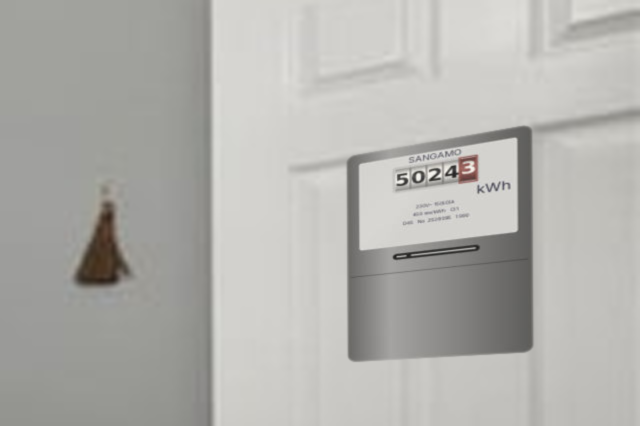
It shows 5024.3 kWh
